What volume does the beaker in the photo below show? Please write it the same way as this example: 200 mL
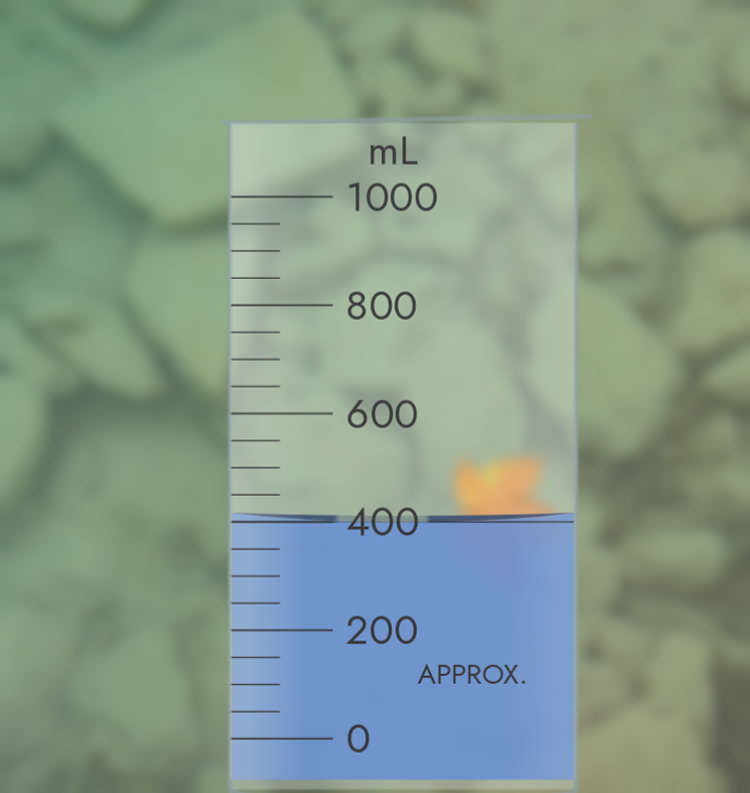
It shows 400 mL
